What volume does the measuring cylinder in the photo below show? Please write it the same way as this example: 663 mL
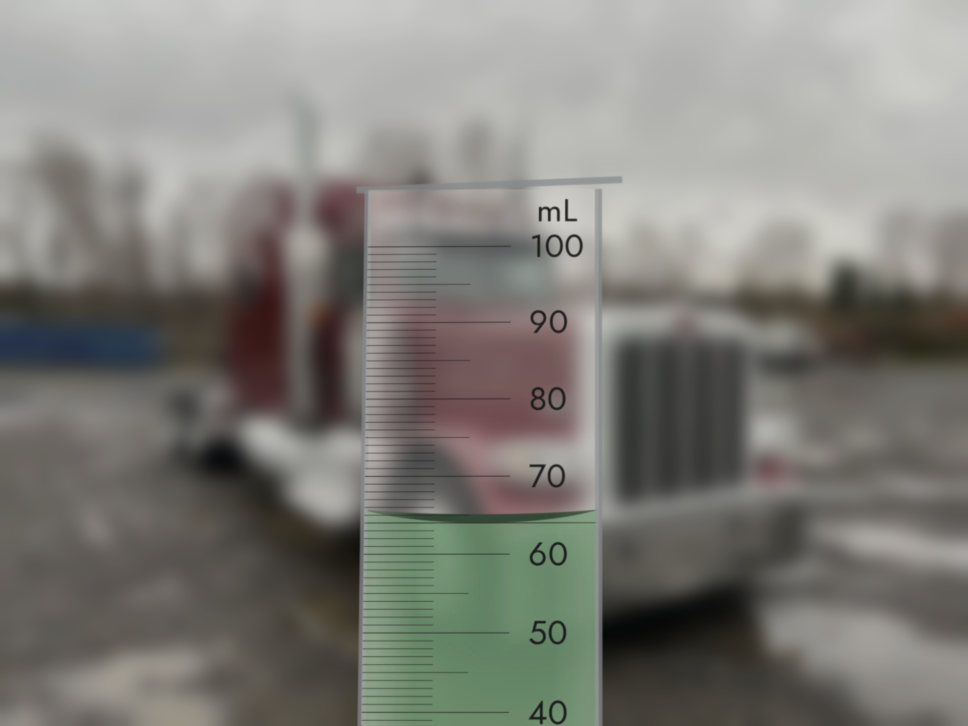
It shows 64 mL
